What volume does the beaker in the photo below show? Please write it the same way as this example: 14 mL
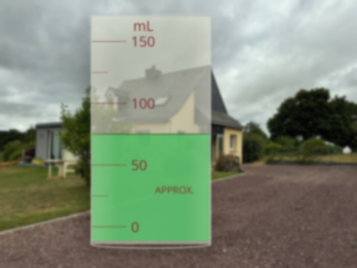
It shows 75 mL
